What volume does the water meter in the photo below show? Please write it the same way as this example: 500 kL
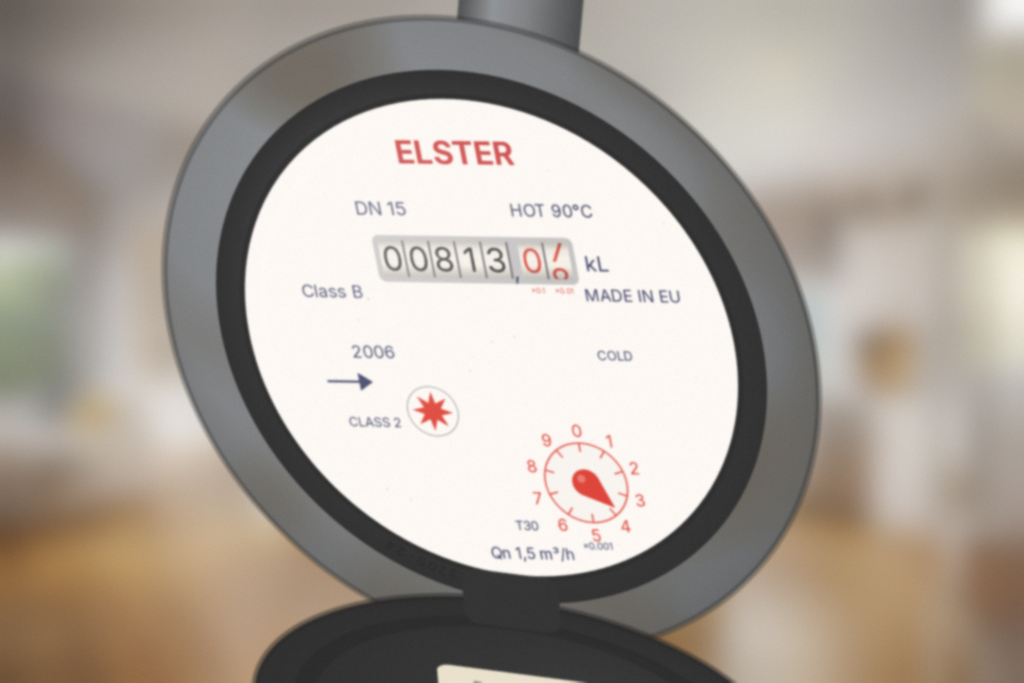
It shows 813.073 kL
